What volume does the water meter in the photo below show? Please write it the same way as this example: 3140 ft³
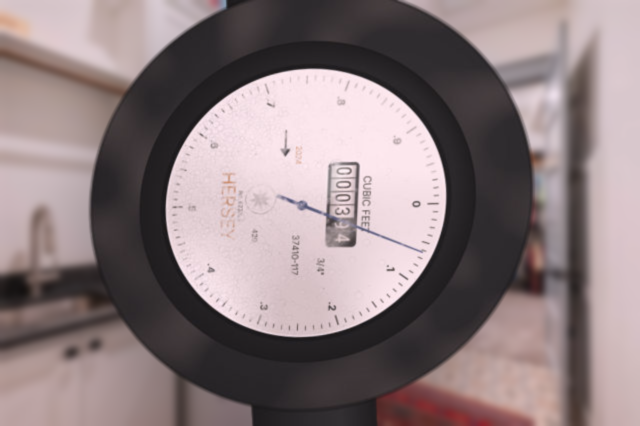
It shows 394.06 ft³
